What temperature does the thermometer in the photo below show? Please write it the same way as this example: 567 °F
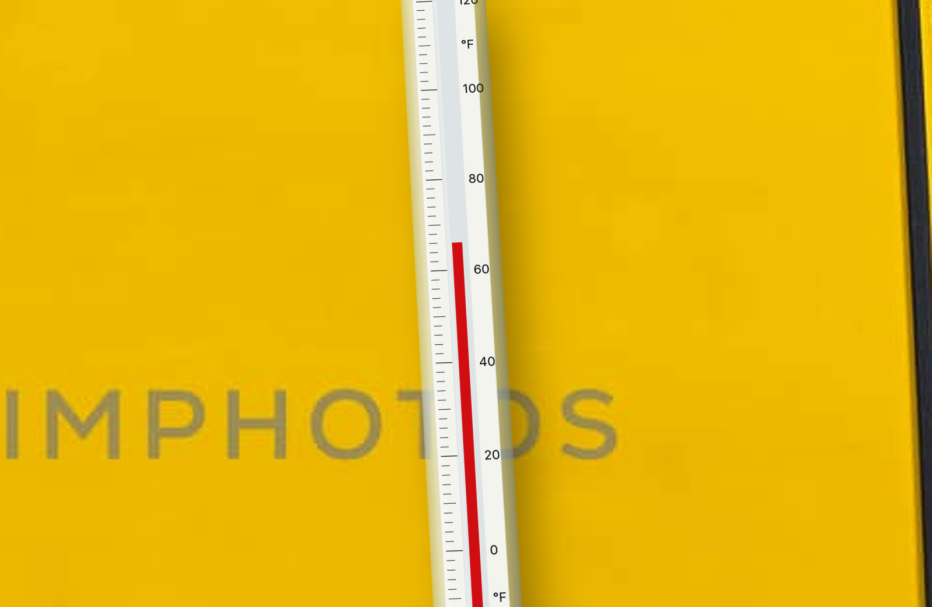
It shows 66 °F
